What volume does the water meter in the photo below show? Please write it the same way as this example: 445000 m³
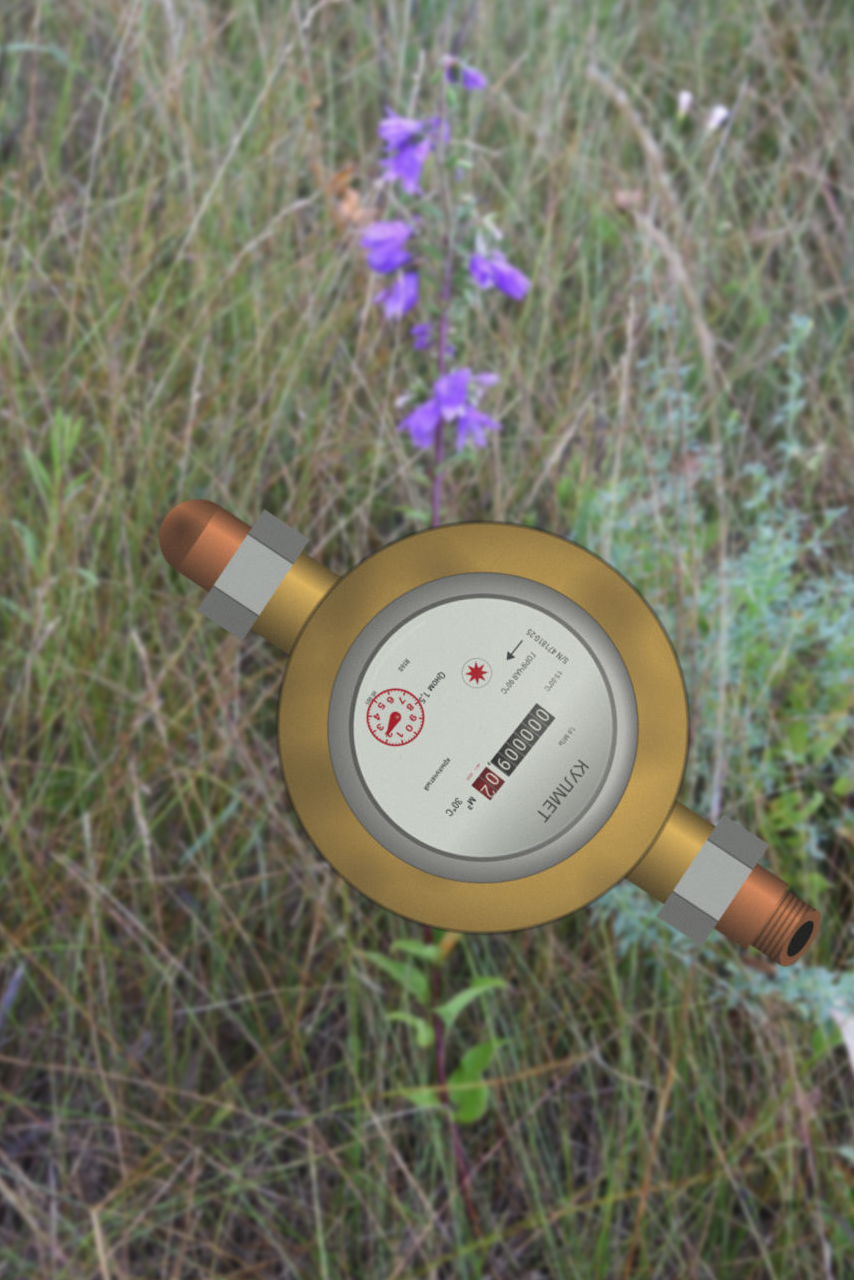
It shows 9.022 m³
